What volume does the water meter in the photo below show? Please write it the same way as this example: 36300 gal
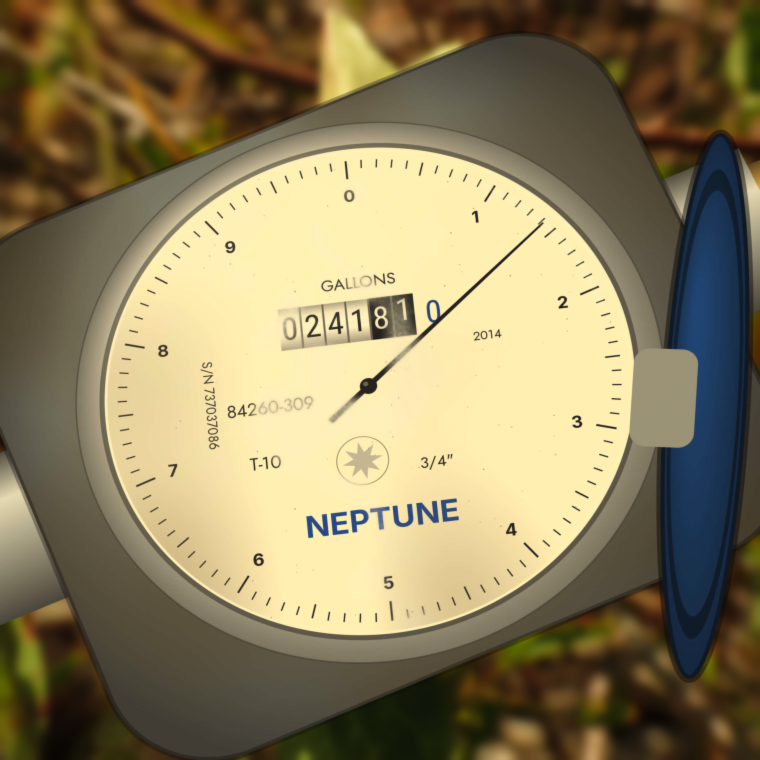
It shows 241811.4 gal
